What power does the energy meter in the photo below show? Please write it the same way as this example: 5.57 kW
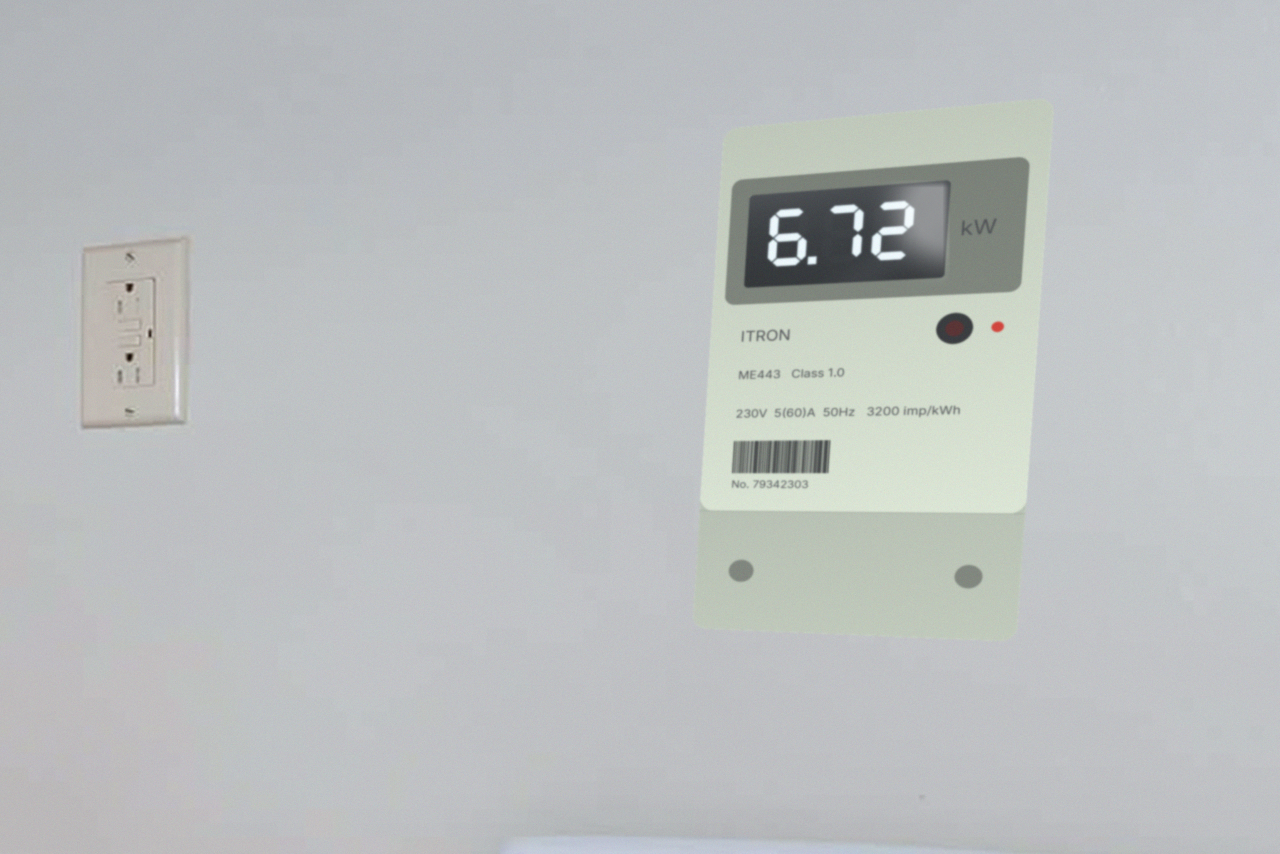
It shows 6.72 kW
